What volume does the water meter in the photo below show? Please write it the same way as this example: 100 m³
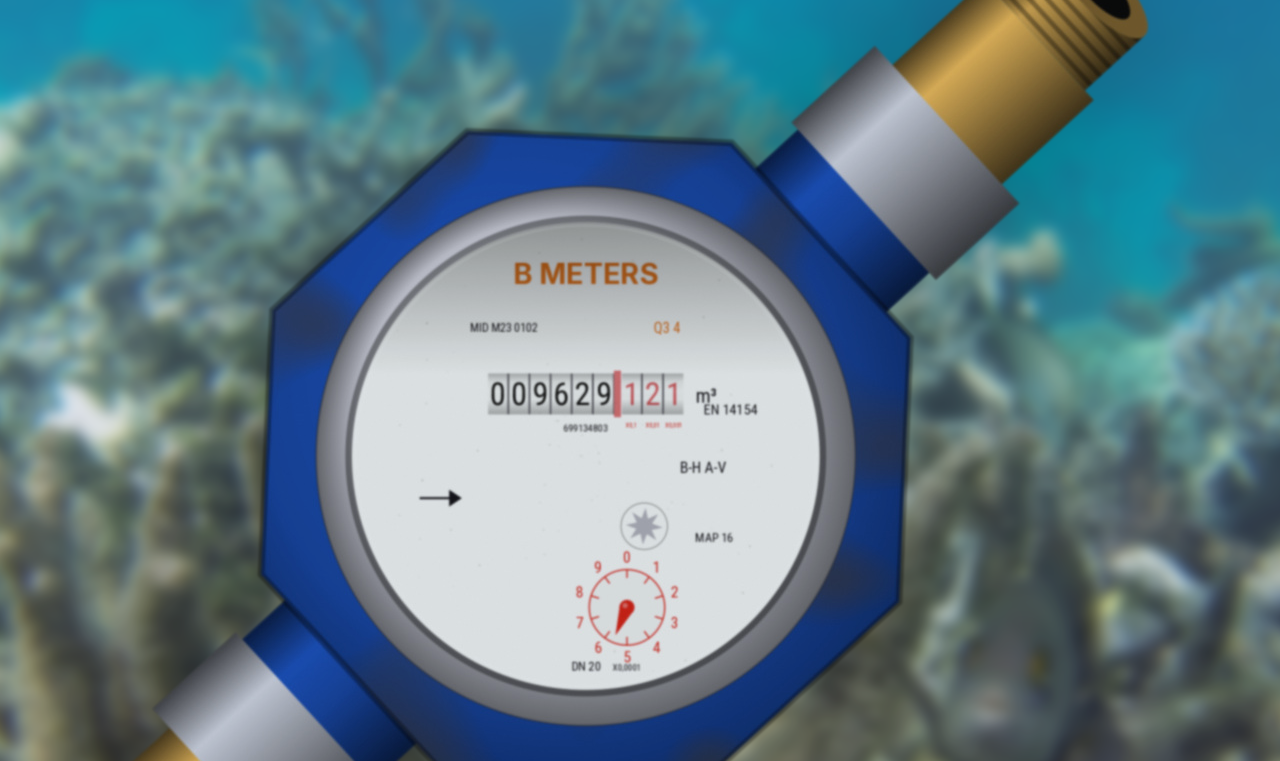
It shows 9629.1215 m³
